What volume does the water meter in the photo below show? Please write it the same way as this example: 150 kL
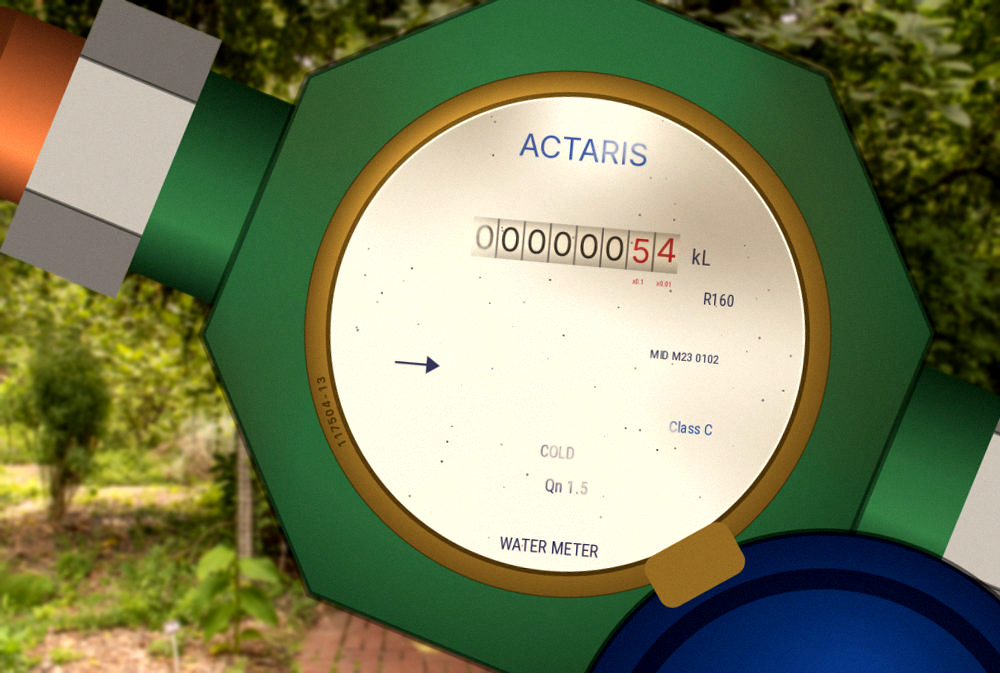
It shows 0.54 kL
